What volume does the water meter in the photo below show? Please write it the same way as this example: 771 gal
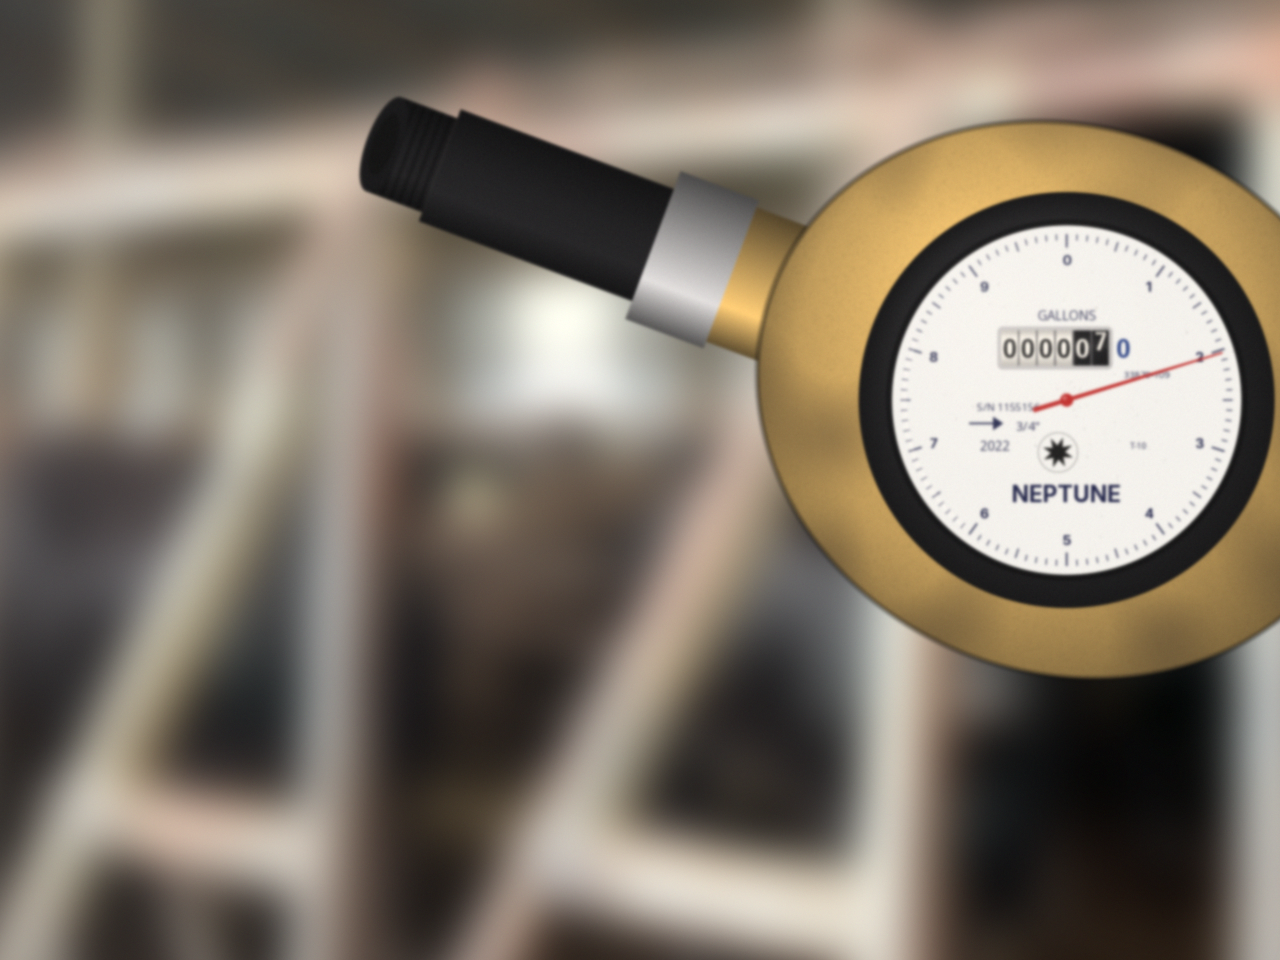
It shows 72.0 gal
